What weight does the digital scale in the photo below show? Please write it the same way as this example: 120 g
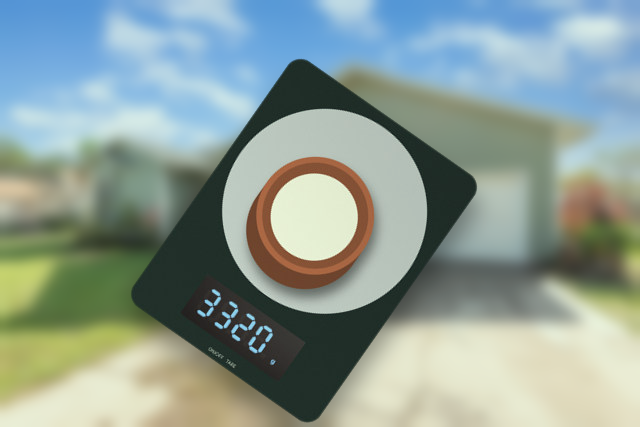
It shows 3320 g
